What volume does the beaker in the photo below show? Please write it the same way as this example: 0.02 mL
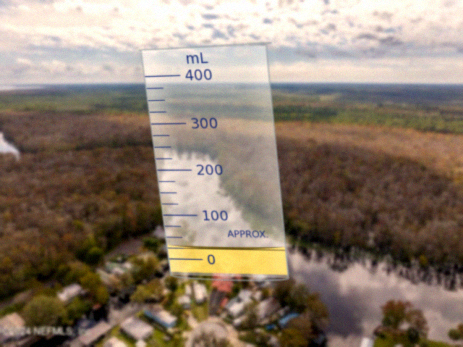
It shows 25 mL
